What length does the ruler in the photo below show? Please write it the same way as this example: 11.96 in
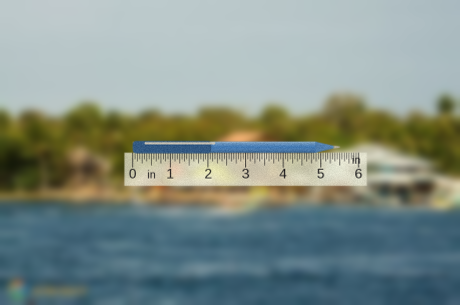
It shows 5.5 in
